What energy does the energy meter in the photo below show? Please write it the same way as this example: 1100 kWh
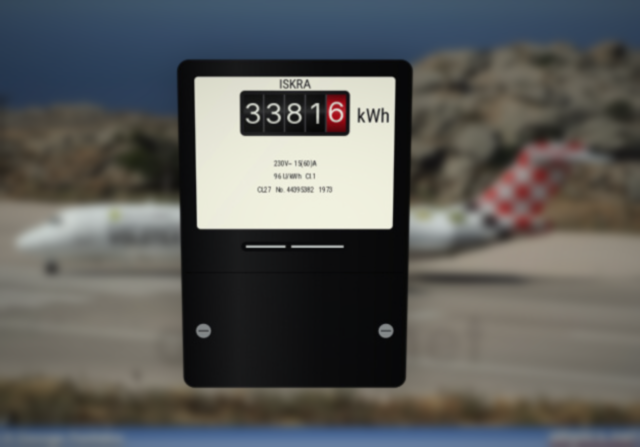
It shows 3381.6 kWh
